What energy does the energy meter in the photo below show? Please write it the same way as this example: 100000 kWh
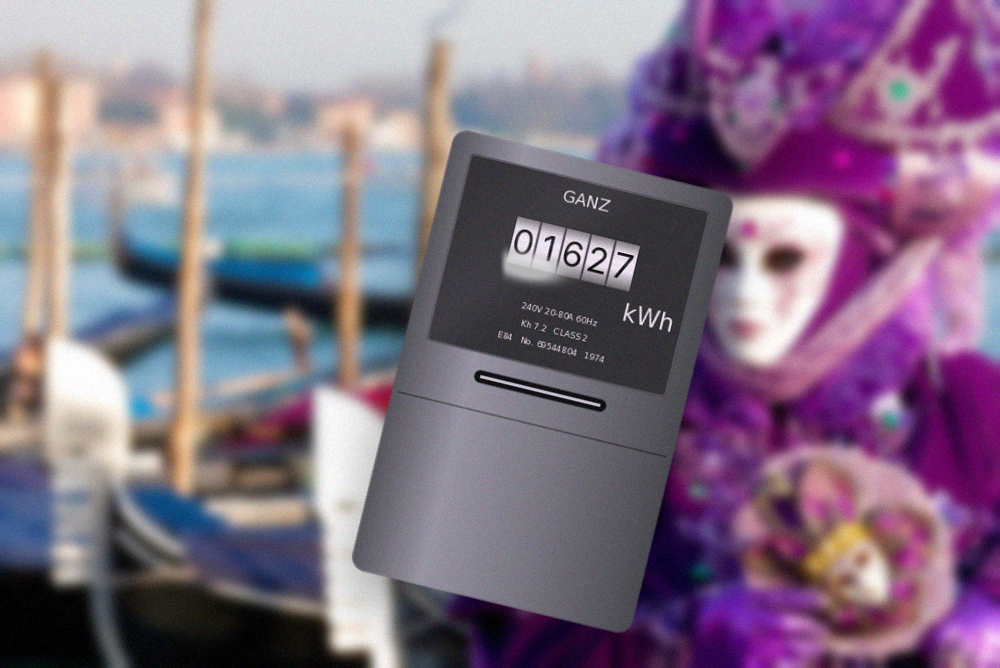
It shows 1627 kWh
